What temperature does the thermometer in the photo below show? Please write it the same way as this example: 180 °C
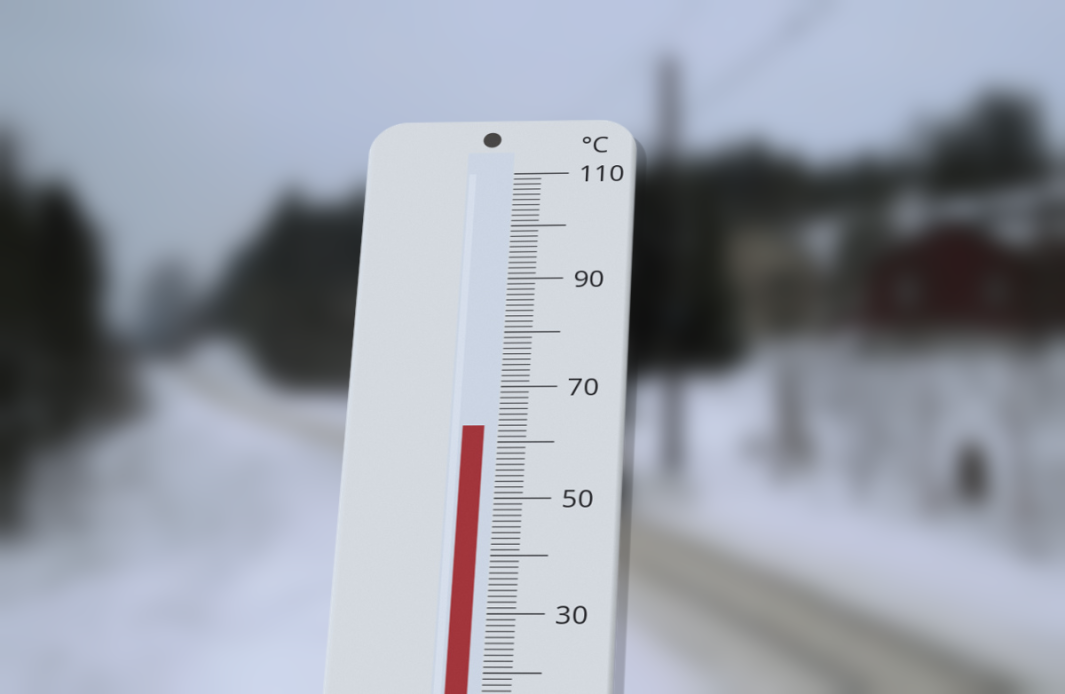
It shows 63 °C
